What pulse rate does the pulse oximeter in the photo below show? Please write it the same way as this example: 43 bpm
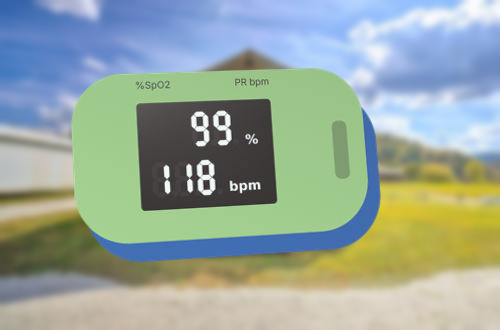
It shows 118 bpm
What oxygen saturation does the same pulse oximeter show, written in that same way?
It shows 99 %
